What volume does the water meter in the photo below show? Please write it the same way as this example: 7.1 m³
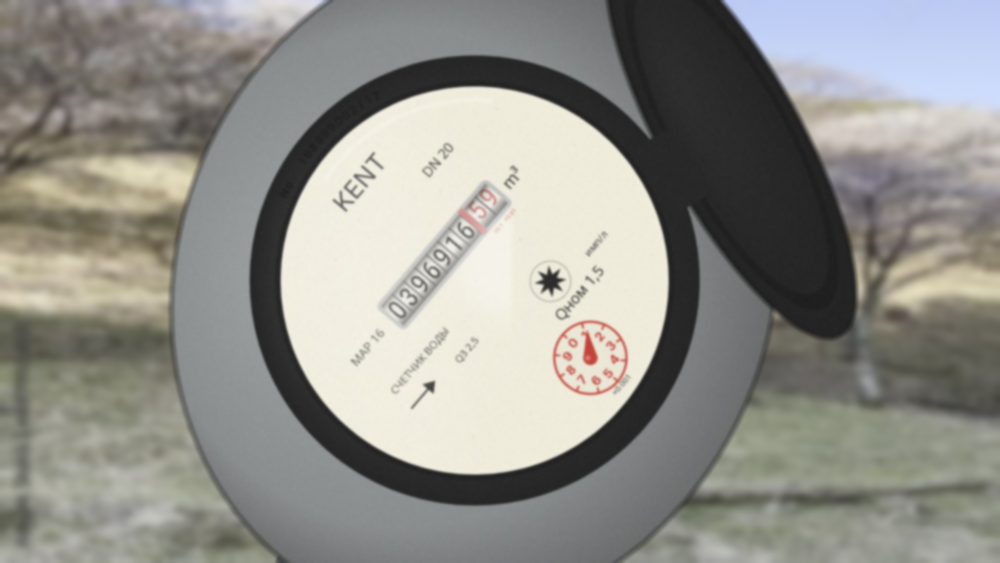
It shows 396916.591 m³
